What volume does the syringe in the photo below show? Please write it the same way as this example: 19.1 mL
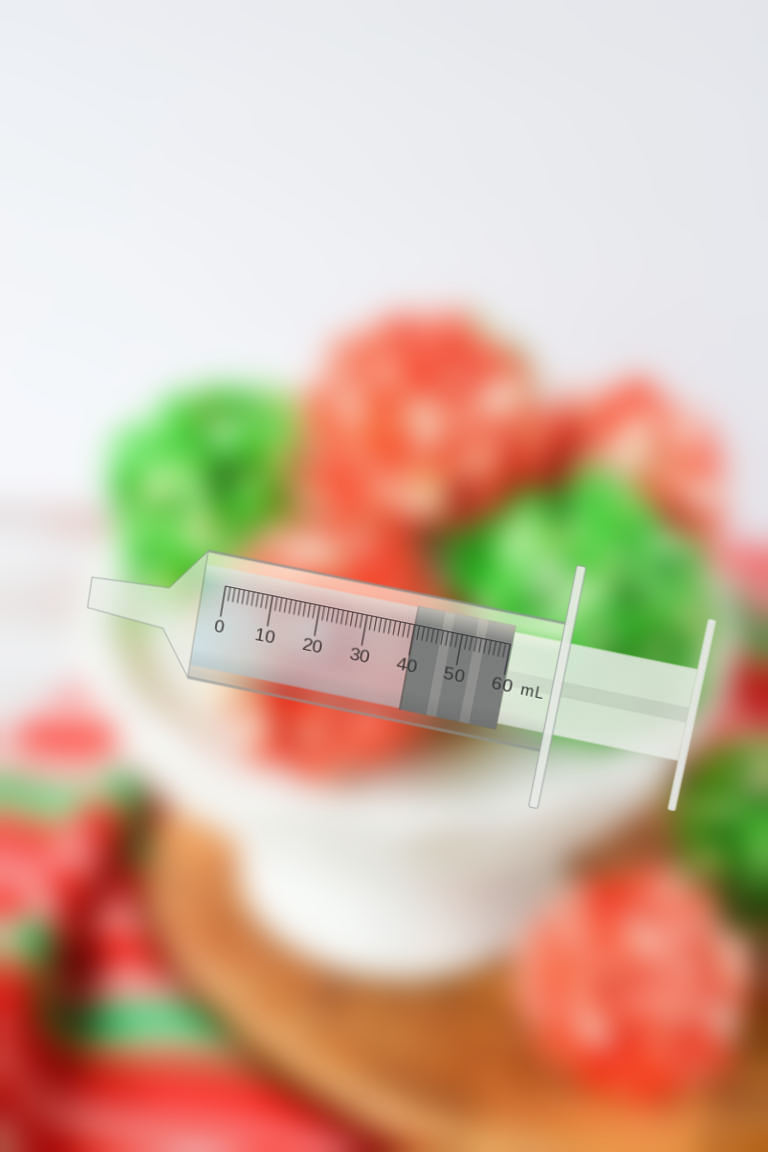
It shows 40 mL
